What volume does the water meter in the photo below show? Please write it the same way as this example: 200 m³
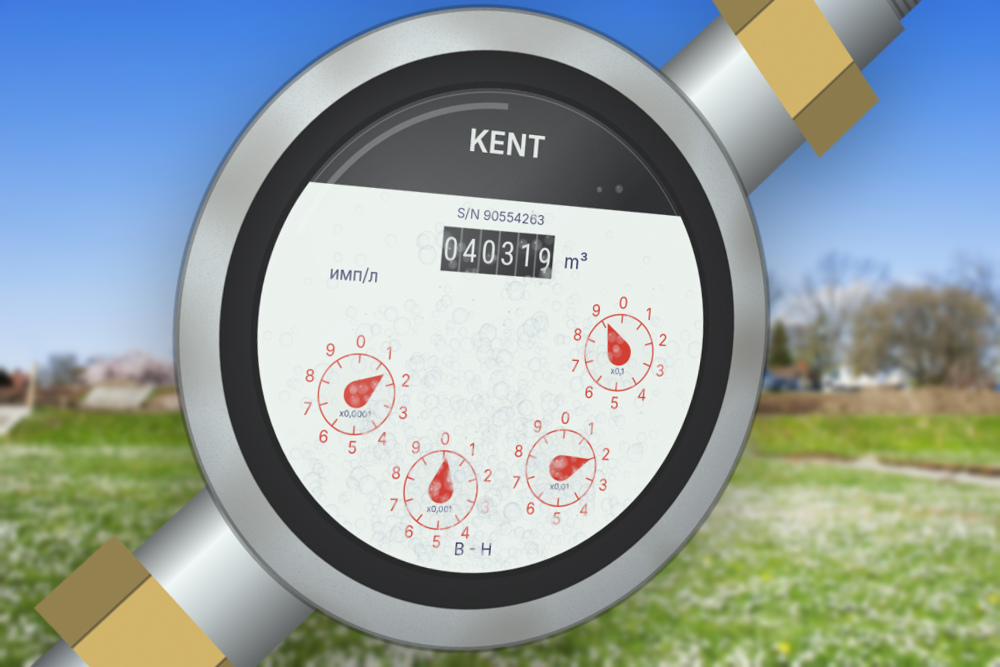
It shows 40318.9201 m³
